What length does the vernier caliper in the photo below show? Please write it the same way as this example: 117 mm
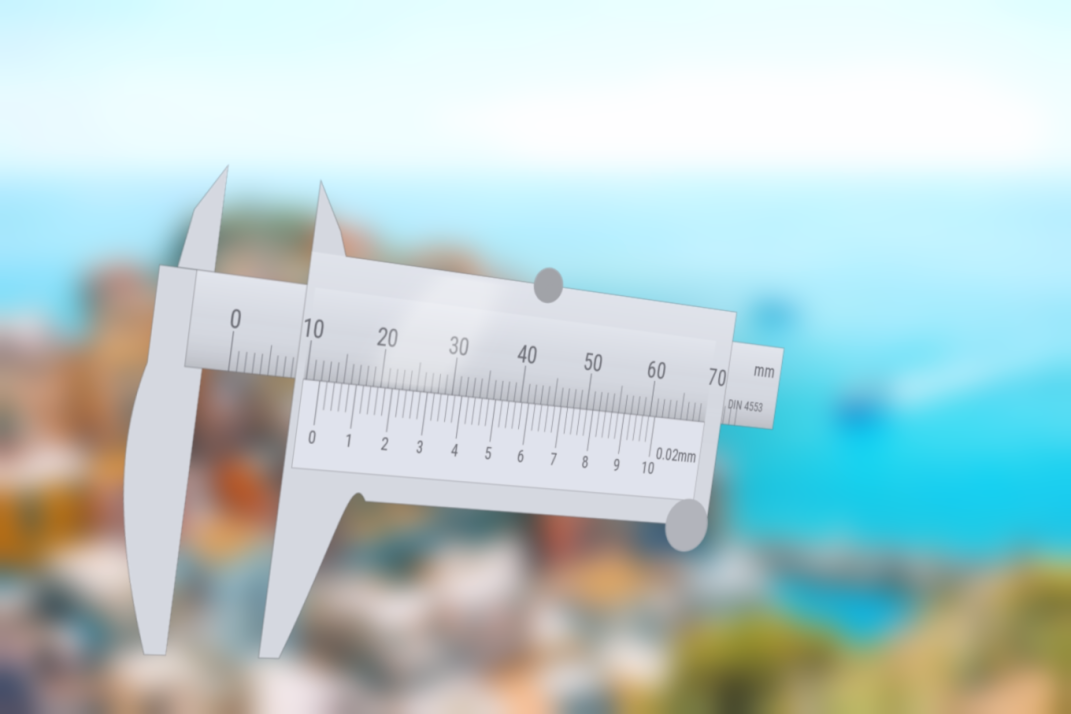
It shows 11.8 mm
